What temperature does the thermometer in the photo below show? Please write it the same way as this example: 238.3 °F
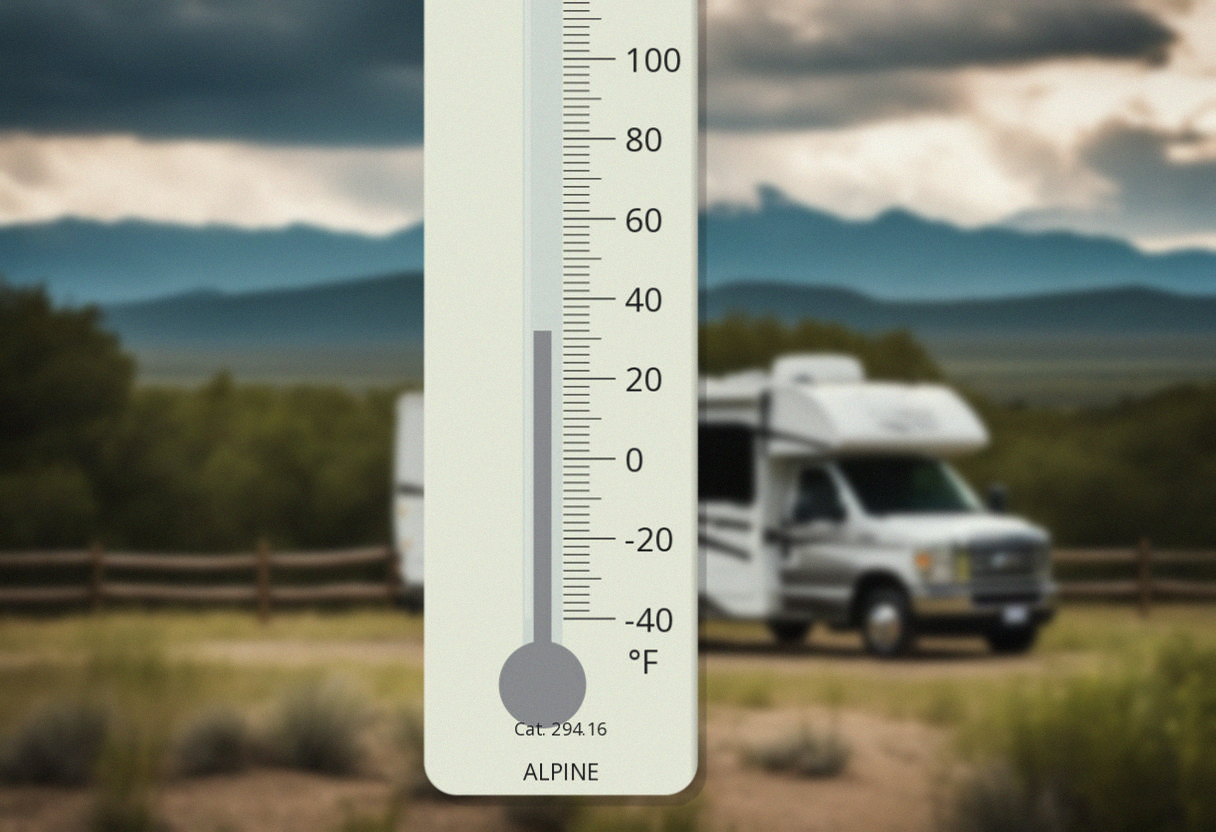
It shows 32 °F
